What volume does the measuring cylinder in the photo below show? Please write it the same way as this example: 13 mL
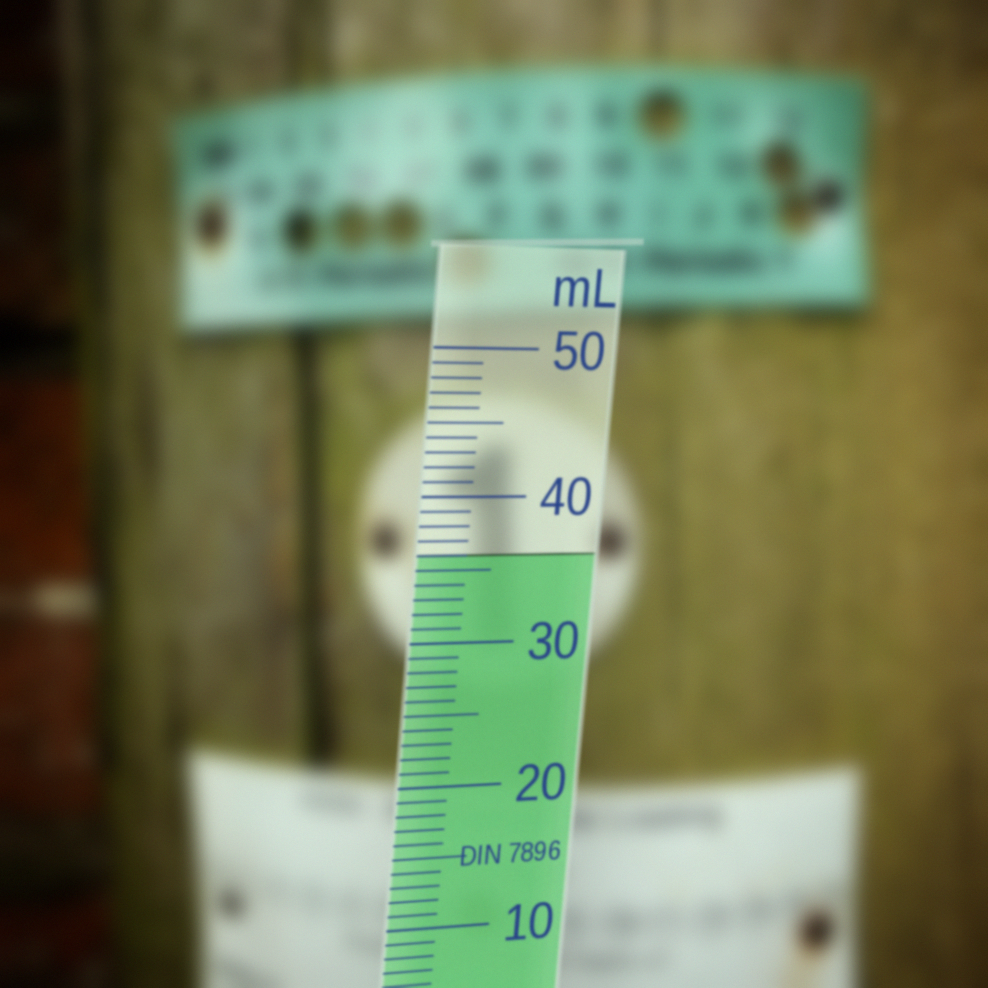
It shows 36 mL
